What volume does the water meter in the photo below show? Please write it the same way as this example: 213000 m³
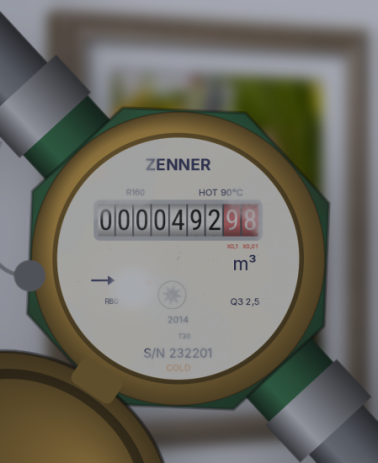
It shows 492.98 m³
